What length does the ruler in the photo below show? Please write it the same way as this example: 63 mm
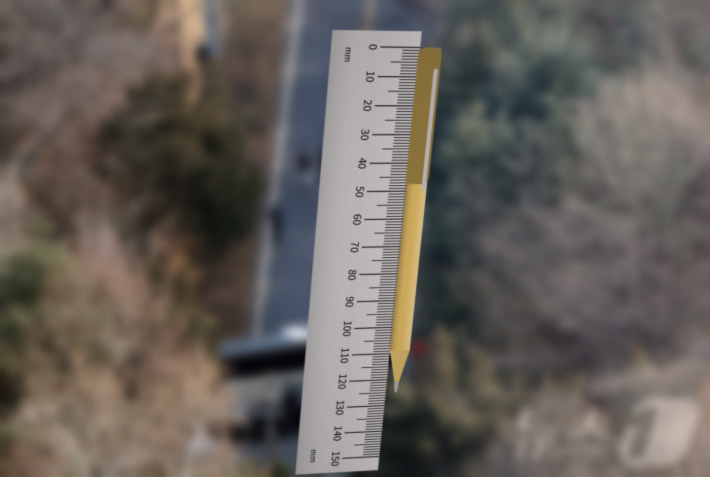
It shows 125 mm
